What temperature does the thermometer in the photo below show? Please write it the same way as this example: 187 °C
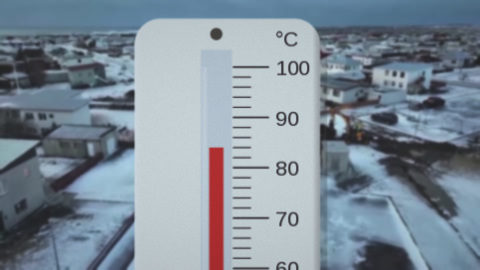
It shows 84 °C
